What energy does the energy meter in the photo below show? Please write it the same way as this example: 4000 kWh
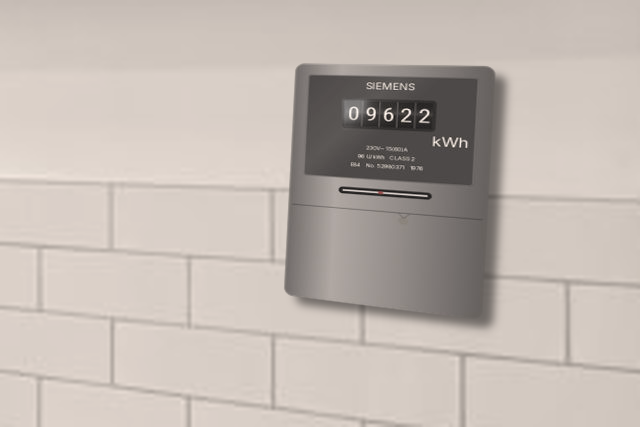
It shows 9622 kWh
